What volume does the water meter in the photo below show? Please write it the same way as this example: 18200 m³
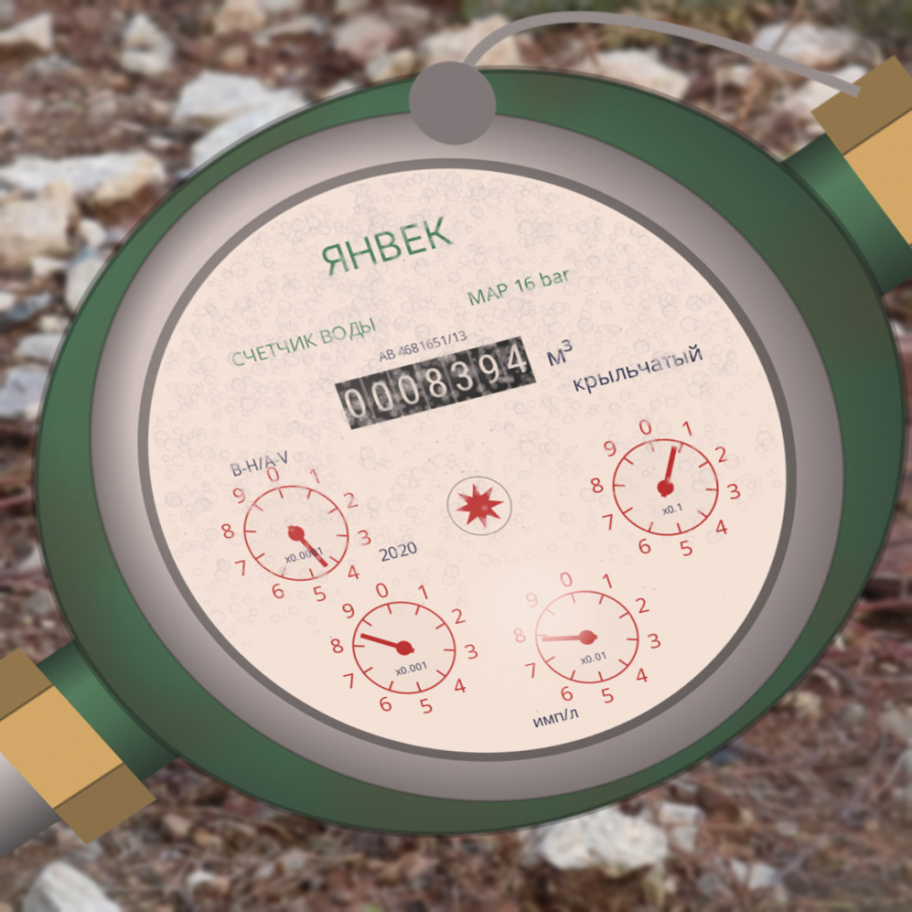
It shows 8394.0784 m³
